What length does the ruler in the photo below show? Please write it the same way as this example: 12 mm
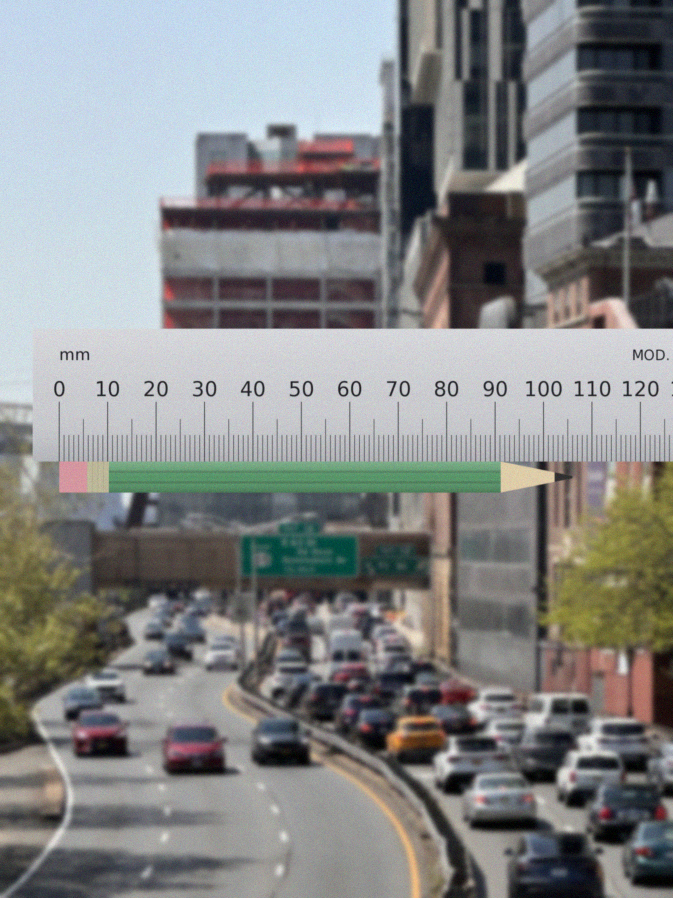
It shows 106 mm
